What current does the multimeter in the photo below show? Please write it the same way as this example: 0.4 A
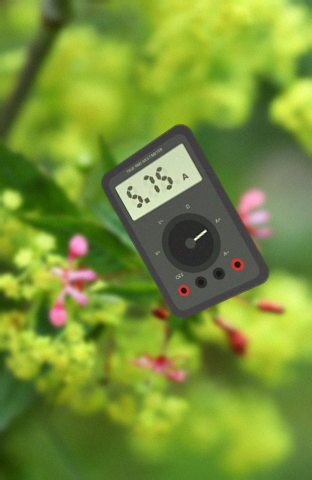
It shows 5.75 A
